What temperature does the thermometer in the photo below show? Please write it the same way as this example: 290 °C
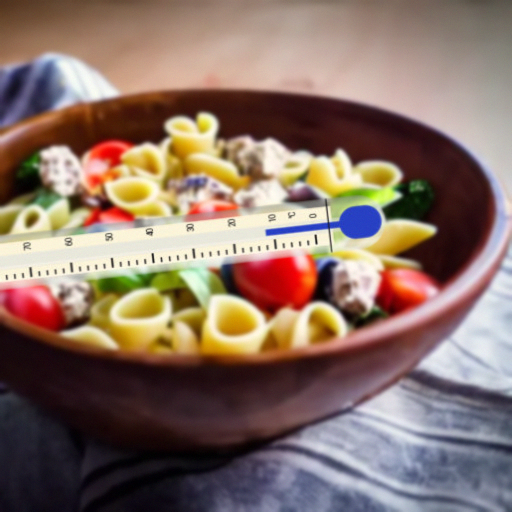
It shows 12 °C
